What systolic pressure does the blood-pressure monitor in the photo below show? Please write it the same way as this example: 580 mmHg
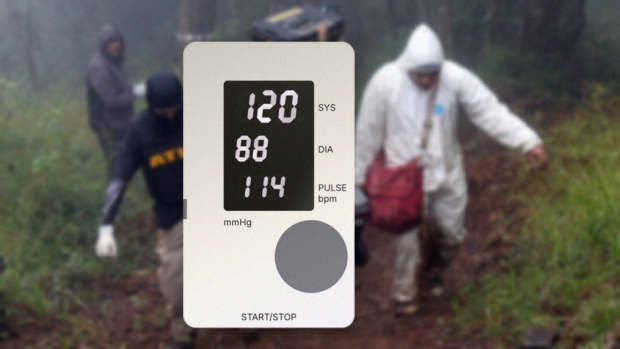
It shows 120 mmHg
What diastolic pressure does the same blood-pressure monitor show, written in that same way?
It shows 88 mmHg
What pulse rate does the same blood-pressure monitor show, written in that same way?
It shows 114 bpm
